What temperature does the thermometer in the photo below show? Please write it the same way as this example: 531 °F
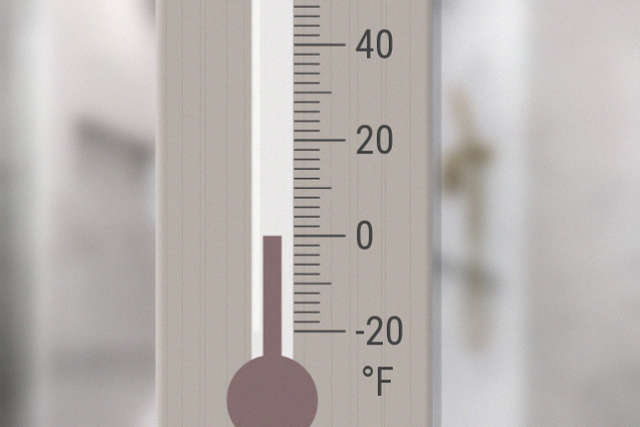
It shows 0 °F
